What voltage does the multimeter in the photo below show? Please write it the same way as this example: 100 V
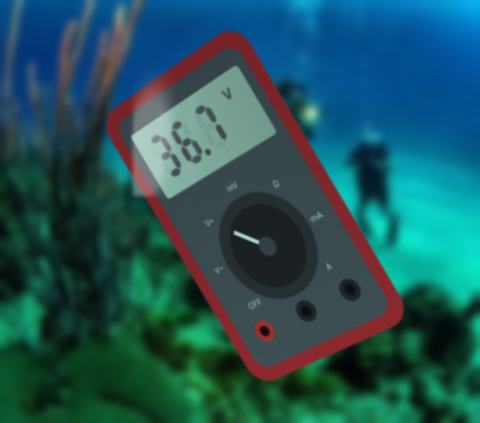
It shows 36.7 V
